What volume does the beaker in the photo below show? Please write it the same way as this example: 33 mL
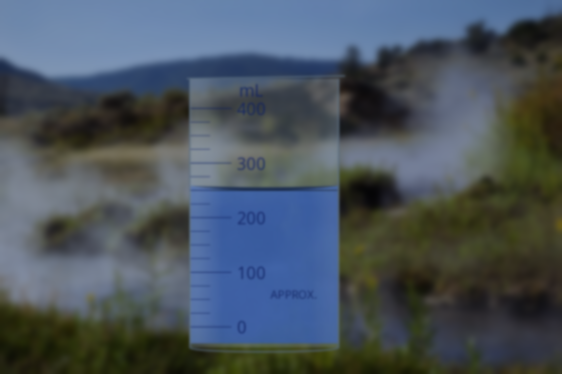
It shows 250 mL
